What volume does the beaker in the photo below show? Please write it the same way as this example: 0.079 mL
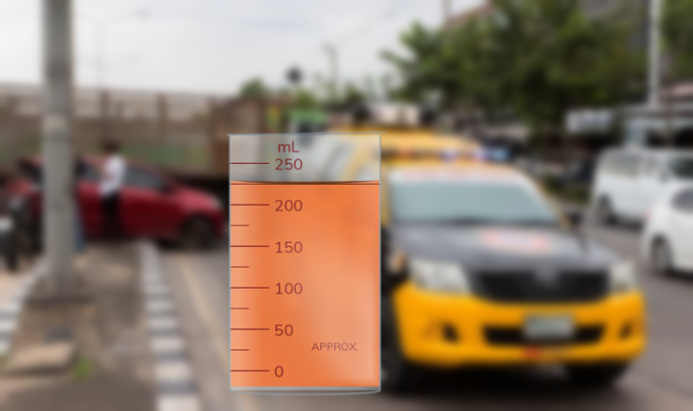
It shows 225 mL
